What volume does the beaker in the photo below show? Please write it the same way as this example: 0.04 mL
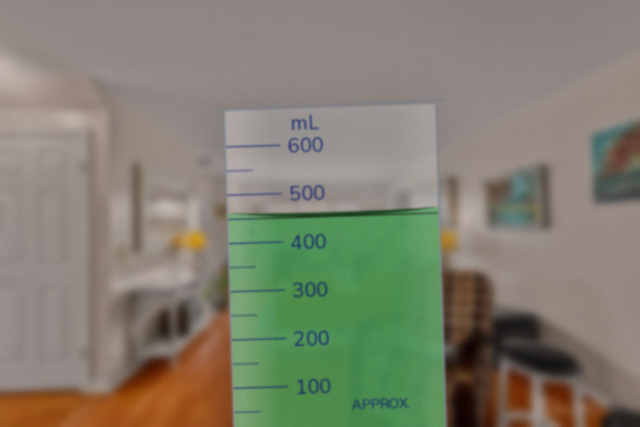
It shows 450 mL
